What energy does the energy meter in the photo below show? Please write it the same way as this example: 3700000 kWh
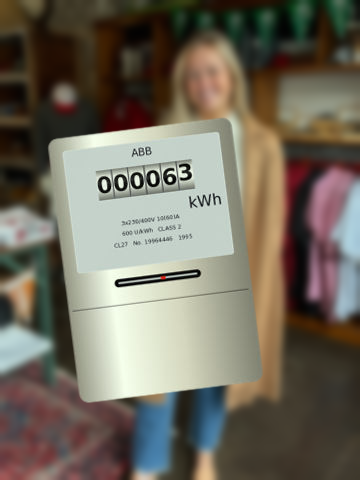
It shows 63 kWh
